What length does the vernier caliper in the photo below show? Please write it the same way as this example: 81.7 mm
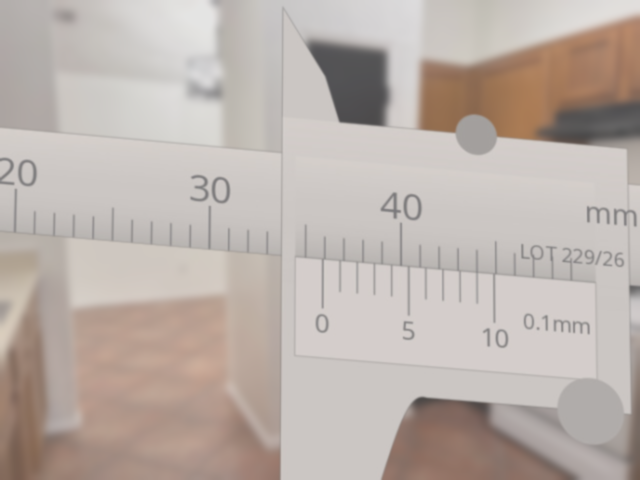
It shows 35.9 mm
